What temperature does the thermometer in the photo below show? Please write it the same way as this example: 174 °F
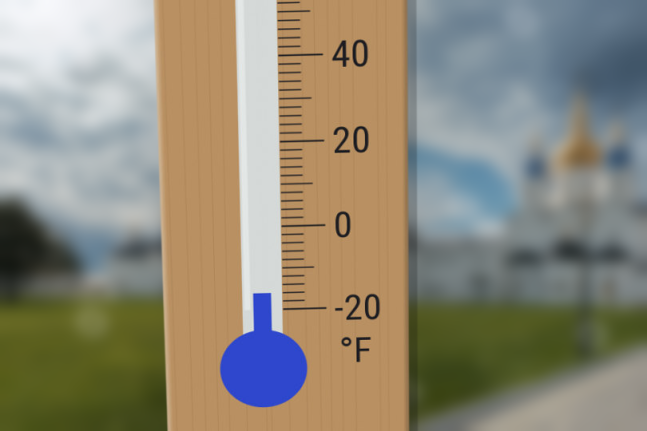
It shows -16 °F
